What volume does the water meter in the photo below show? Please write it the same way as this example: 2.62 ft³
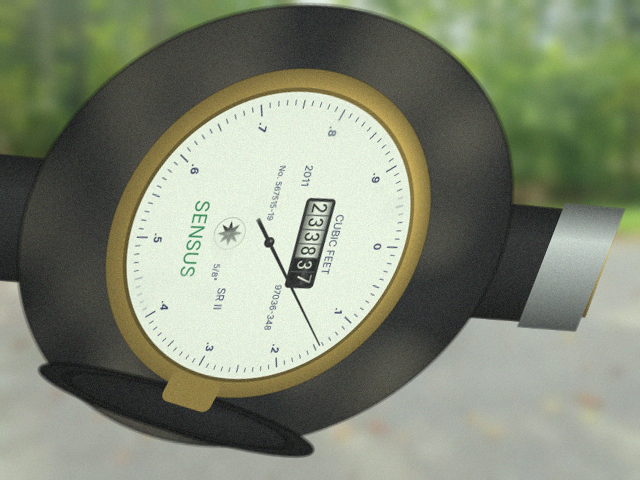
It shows 233837.14 ft³
